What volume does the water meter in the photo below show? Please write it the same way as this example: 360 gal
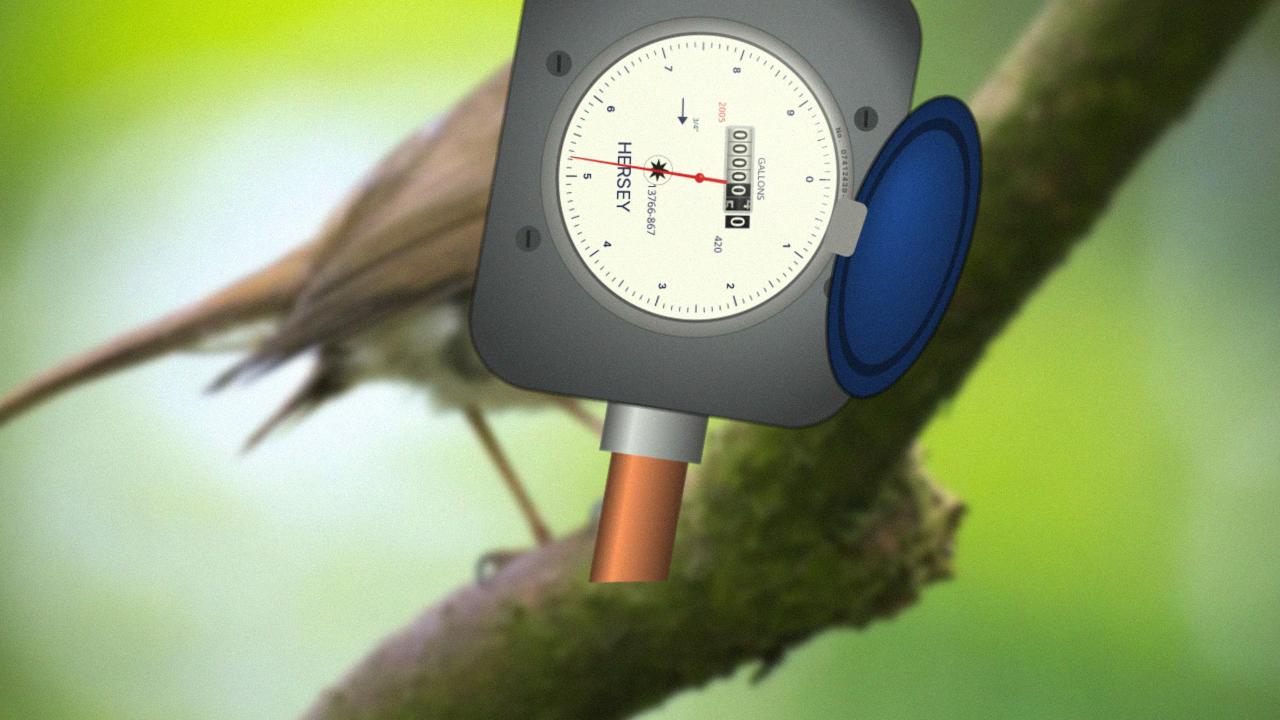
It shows 45.2 gal
